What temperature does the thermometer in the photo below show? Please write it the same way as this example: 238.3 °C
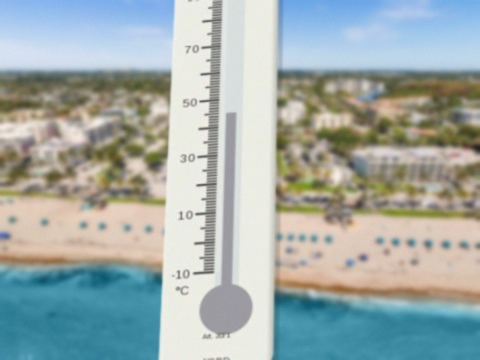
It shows 45 °C
